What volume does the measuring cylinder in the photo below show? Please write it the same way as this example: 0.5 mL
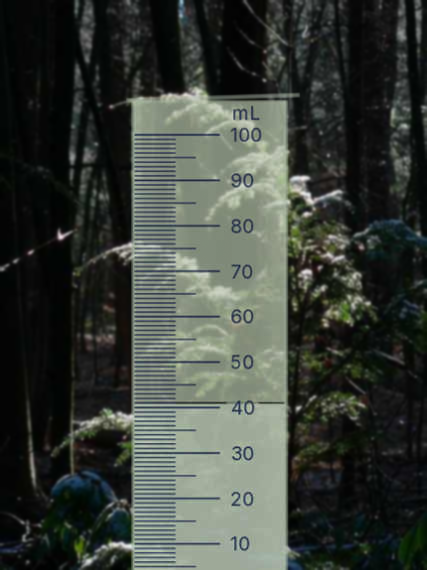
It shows 41 mL
